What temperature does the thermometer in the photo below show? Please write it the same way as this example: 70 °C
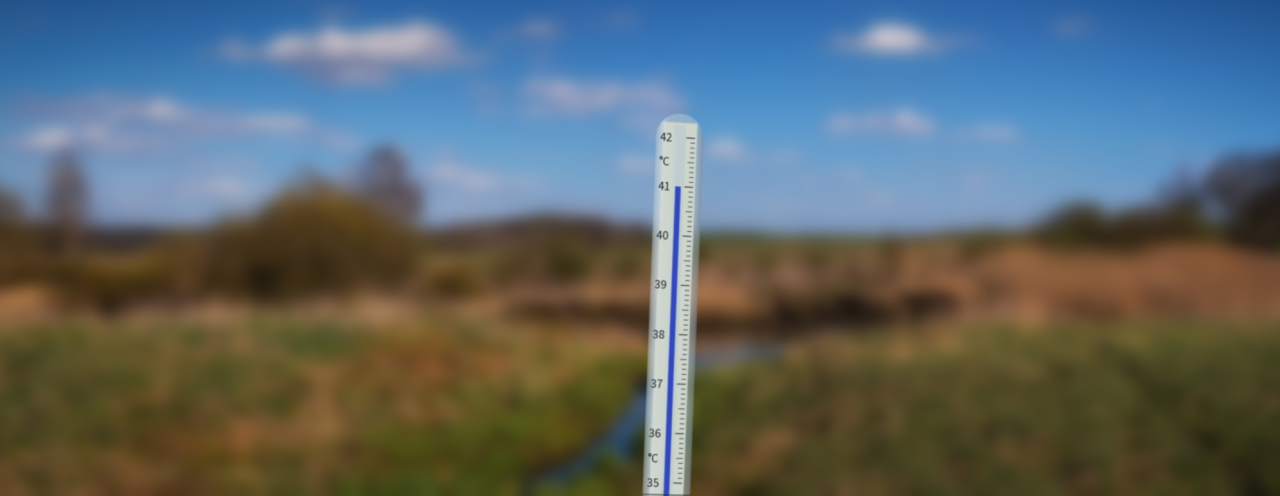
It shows 41 °C
